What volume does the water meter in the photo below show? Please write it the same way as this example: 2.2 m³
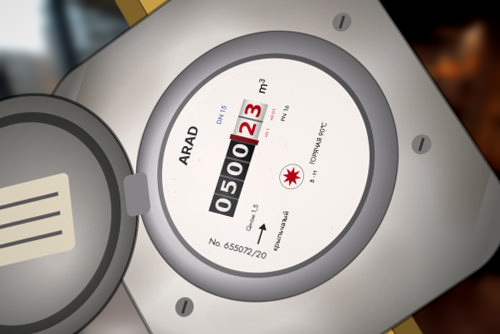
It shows 500.23 m³
